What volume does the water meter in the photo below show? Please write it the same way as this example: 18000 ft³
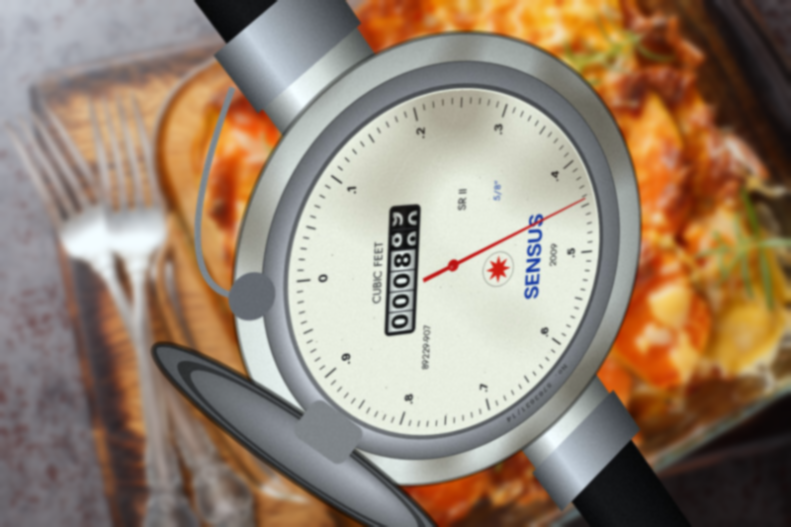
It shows 889.44 ft³
